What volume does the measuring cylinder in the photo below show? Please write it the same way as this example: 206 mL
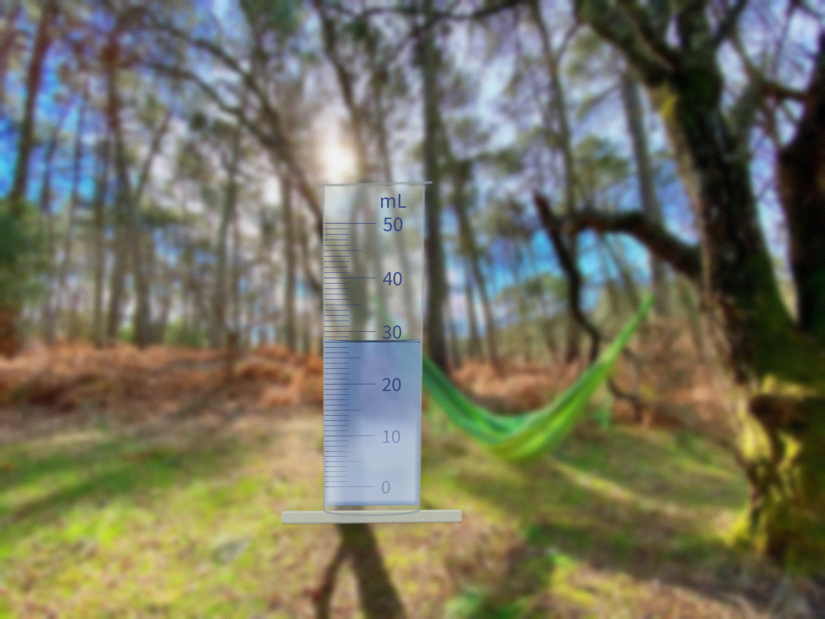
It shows 28 mL
